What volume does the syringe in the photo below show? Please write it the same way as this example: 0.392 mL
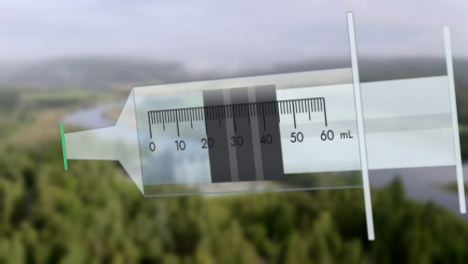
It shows 20 mL
